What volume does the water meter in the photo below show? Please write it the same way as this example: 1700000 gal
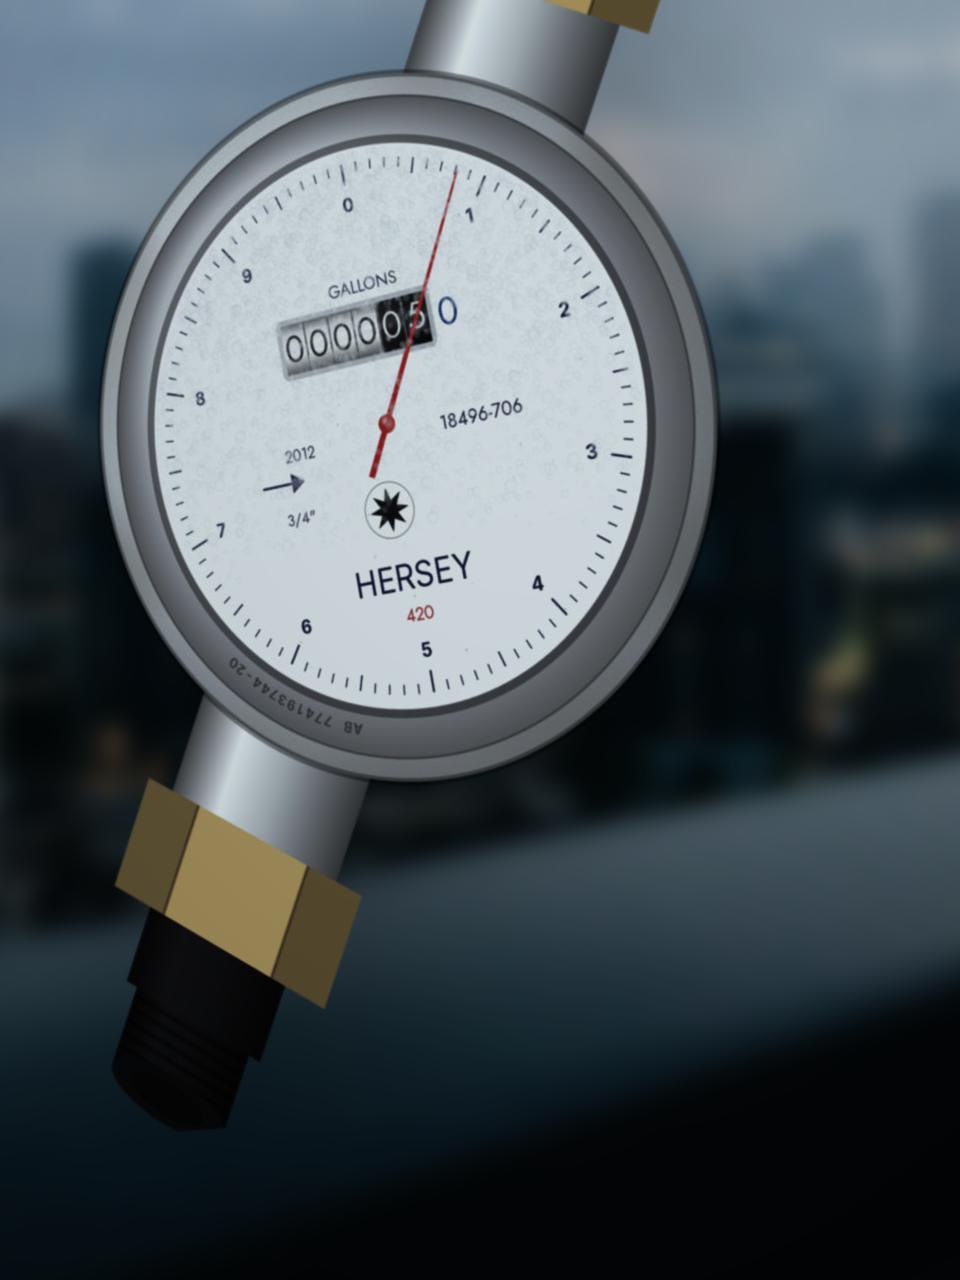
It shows 50.8 gal
